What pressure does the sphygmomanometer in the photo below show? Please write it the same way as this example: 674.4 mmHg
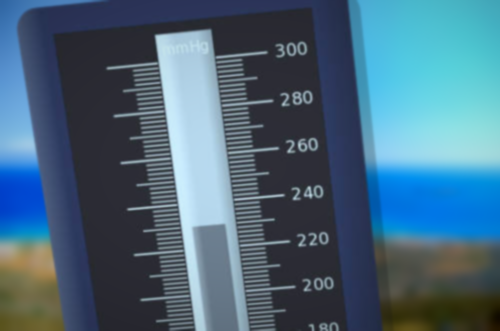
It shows 230 mmHg
